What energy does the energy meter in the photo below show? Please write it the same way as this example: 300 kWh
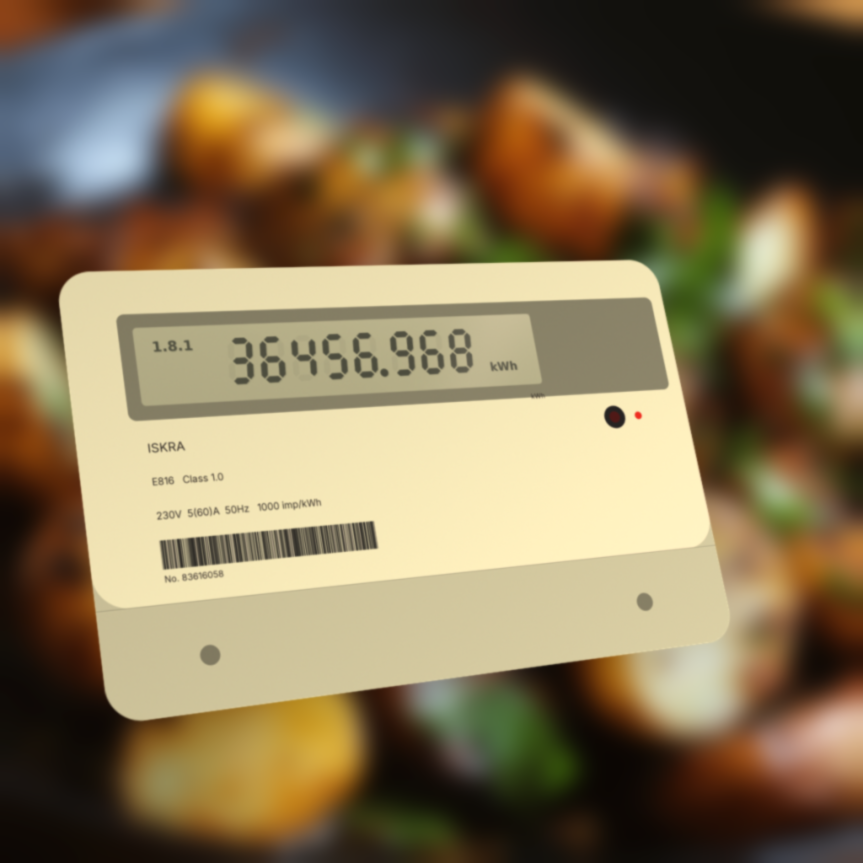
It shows 36456.968 kWh
